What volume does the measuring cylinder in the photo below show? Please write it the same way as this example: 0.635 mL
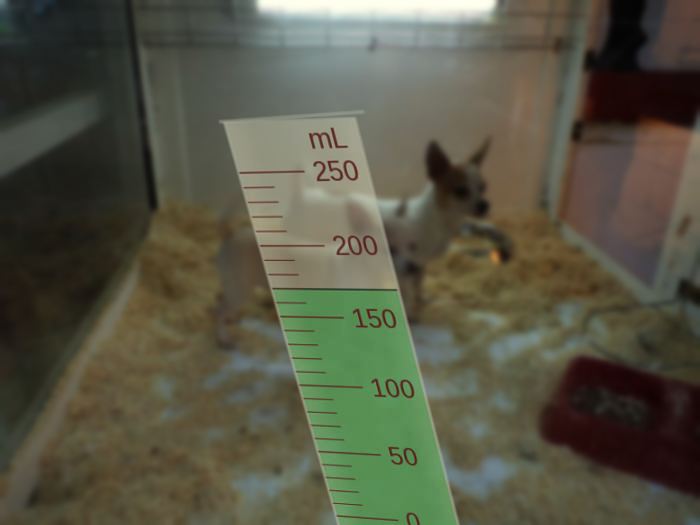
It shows 170 mL
